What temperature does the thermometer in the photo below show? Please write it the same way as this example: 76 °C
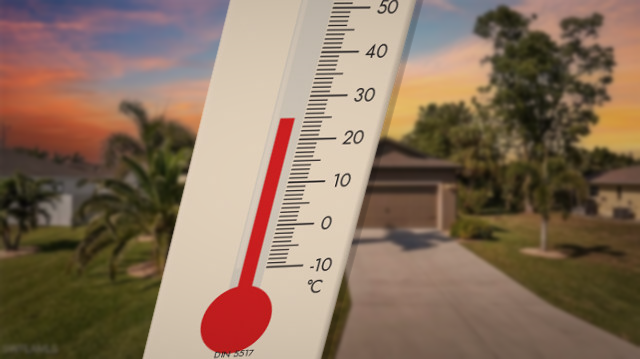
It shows 25 °C
